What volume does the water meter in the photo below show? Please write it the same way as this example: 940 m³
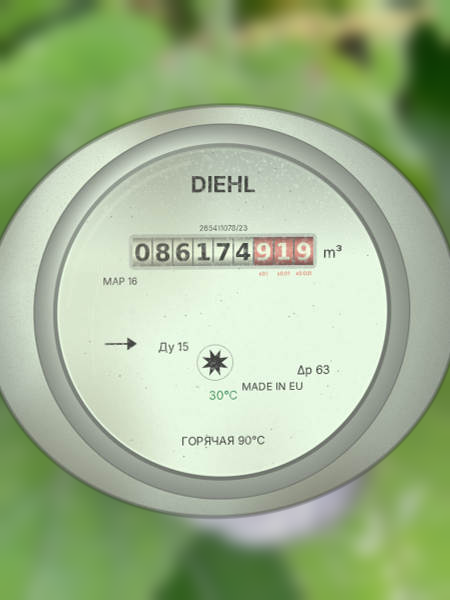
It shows 86174.919 m³
